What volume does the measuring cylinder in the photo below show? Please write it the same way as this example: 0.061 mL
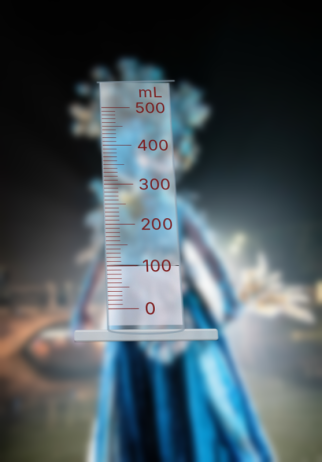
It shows 100 mL
